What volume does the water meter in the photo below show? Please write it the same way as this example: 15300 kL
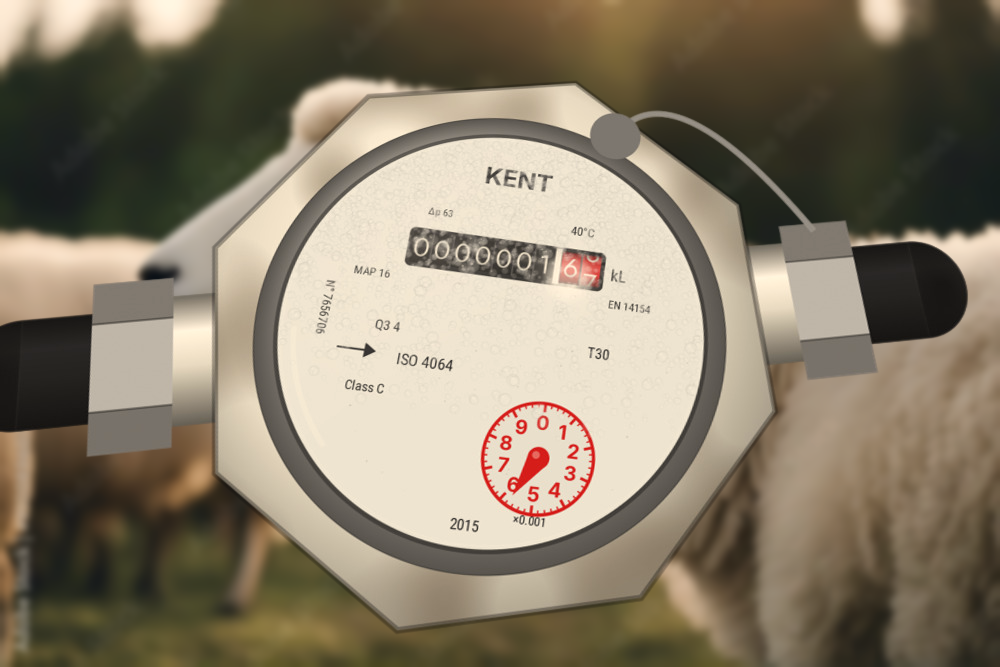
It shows 1.665 kL
